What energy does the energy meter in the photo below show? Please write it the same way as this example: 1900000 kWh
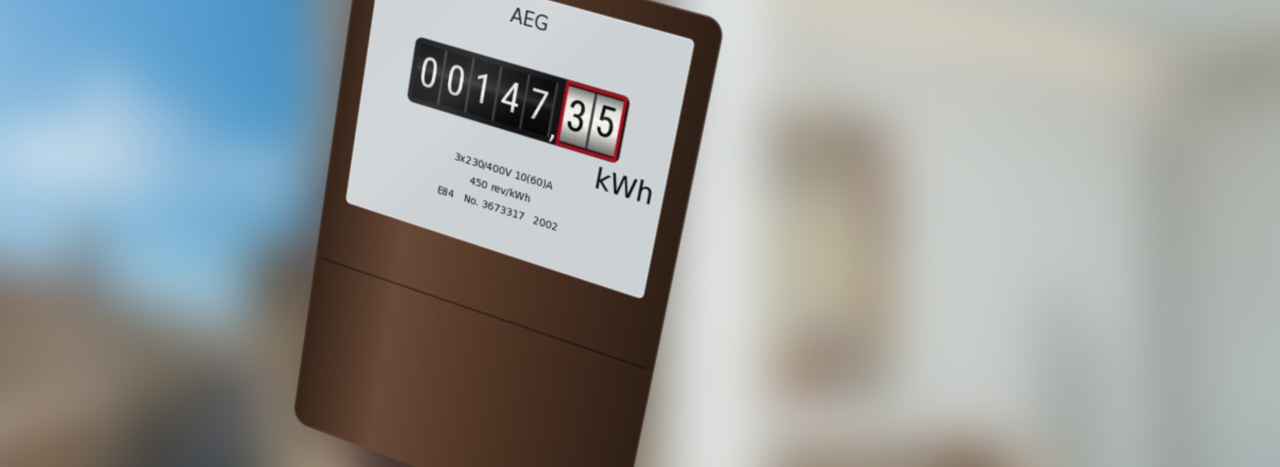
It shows 147.35 kWh
